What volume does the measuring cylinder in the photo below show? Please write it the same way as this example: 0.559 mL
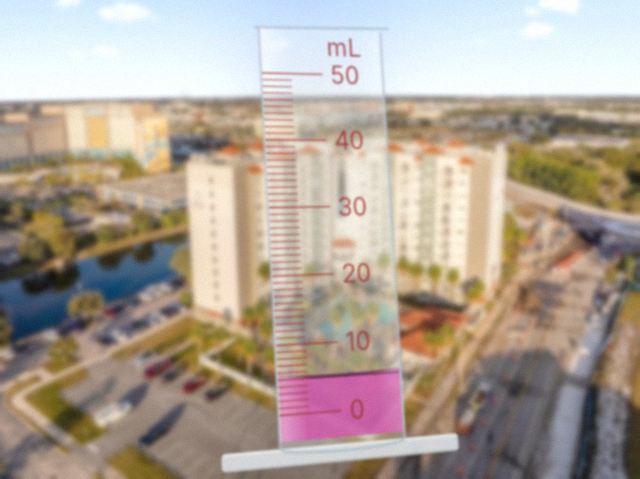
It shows 5 mL
